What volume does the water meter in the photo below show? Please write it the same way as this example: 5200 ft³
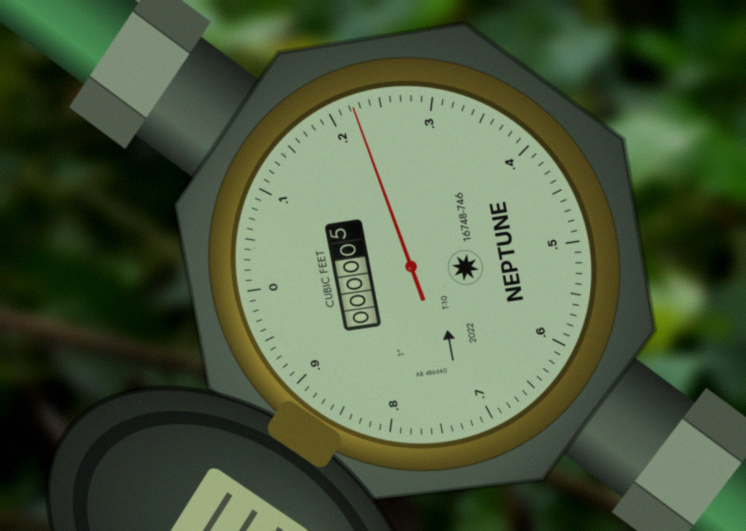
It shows 5.22 ft³
